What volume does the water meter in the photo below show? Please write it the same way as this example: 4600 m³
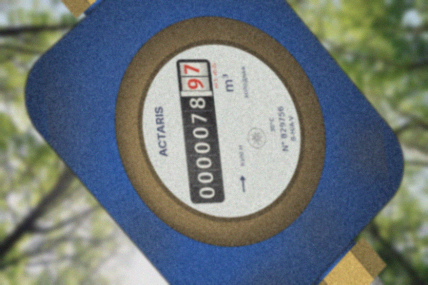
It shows 78.97 m³
